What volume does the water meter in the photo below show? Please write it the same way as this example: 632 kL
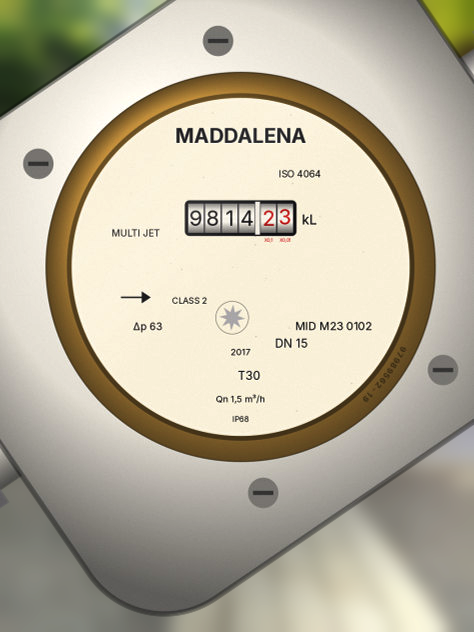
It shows 9814.23 kL
